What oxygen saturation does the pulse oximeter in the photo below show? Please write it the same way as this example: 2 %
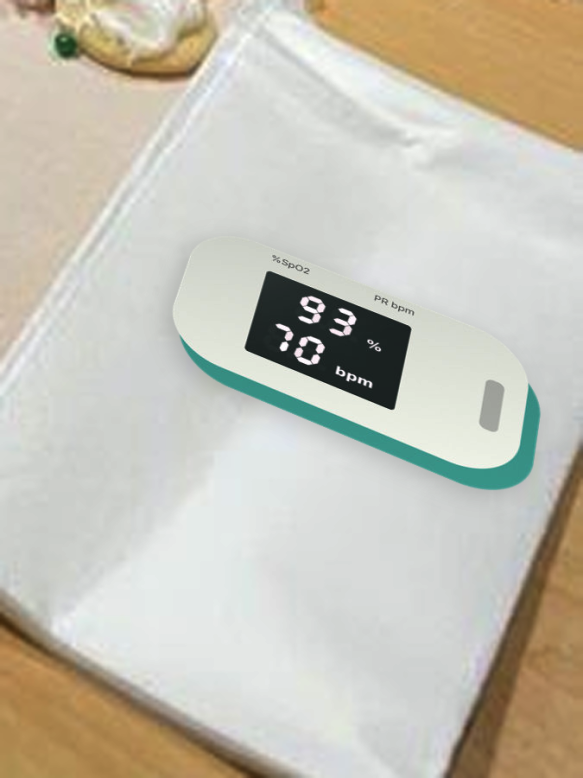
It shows 93 %
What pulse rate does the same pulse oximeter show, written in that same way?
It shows 70 bpm
